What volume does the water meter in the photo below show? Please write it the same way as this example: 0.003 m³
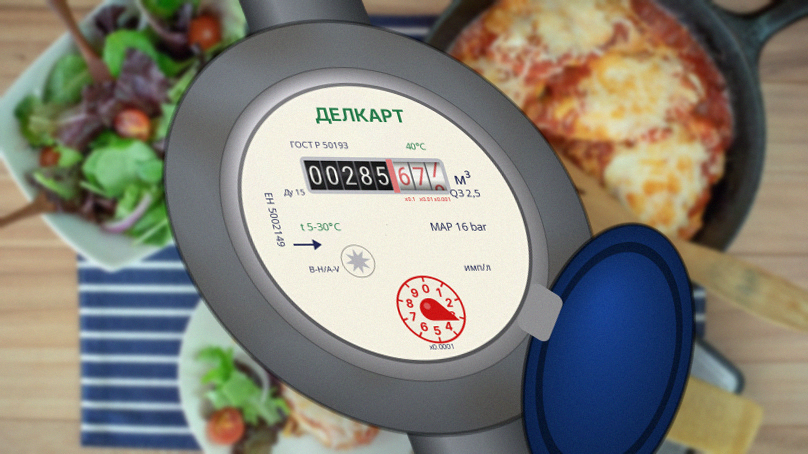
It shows 285.6773 m³
